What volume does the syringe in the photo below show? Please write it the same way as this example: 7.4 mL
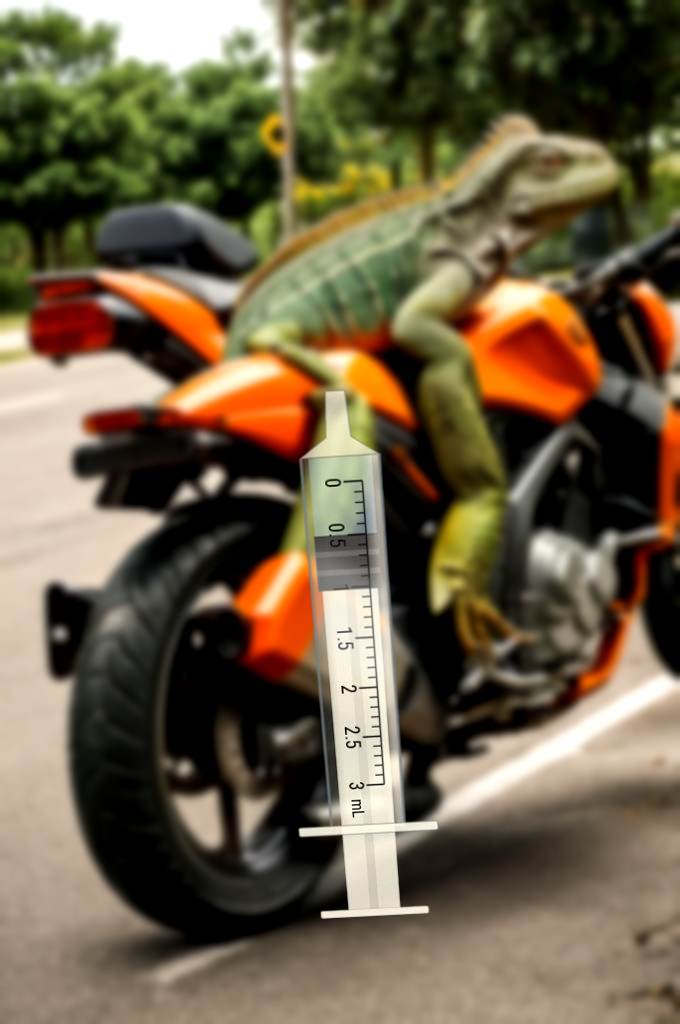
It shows 0.5 mL
